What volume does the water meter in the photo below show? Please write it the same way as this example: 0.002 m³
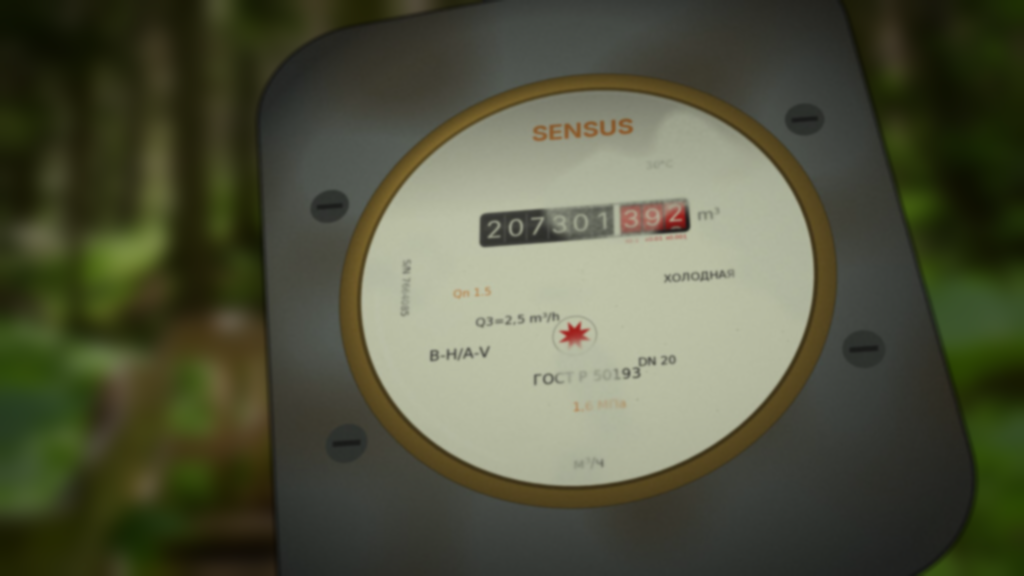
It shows 207301.392 m³
